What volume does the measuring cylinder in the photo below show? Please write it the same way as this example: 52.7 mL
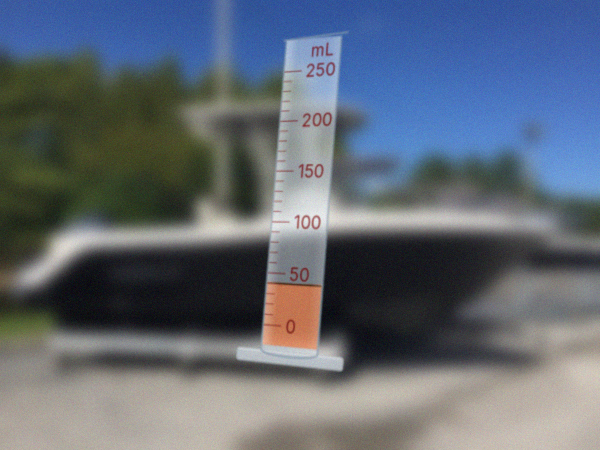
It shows 40 mL
